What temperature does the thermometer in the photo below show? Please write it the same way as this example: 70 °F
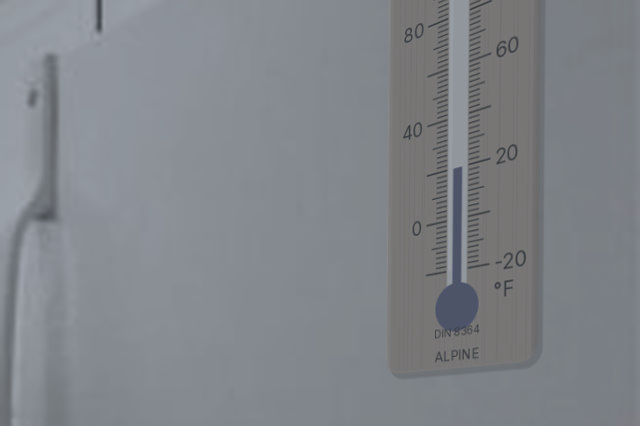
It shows 20 °F
